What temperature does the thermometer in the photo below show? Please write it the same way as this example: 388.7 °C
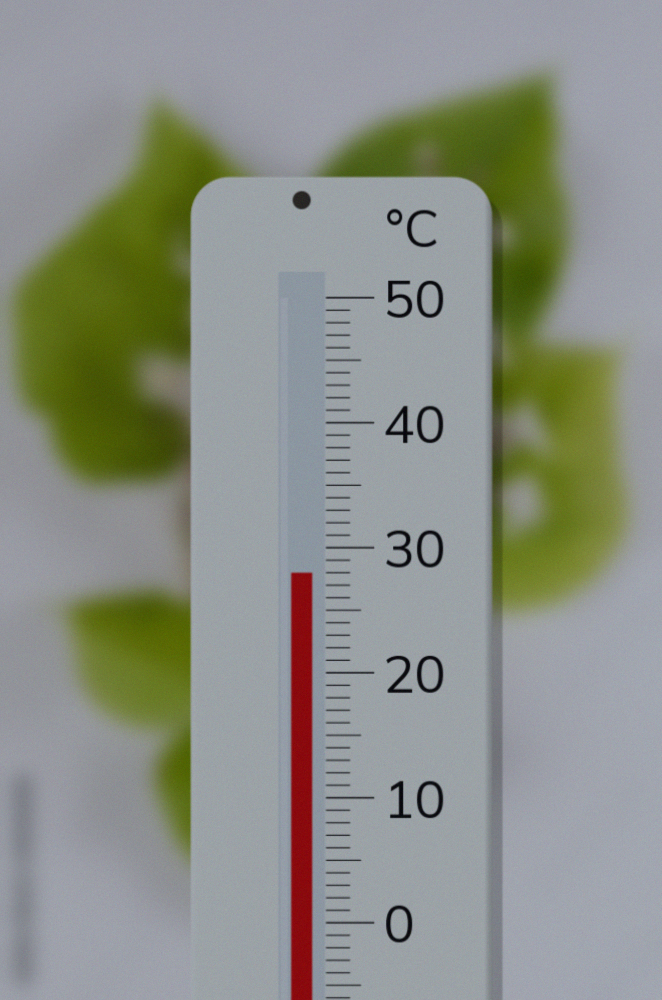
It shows 28 °C
